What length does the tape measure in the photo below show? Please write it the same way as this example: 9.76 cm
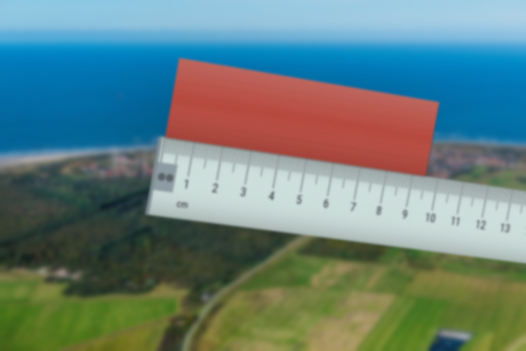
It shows 9.5 cm
